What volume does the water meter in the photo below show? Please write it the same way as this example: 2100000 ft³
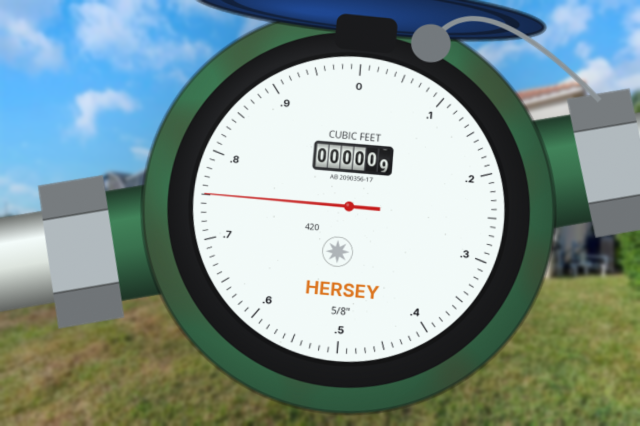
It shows 8.75 ft³
